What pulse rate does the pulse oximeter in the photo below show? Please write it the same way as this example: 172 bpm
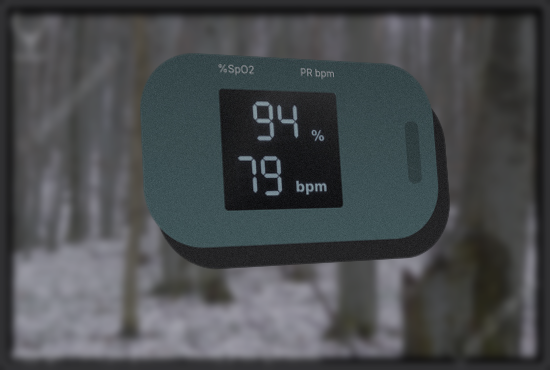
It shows 79 bpm
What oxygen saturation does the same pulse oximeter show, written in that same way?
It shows 94 %
